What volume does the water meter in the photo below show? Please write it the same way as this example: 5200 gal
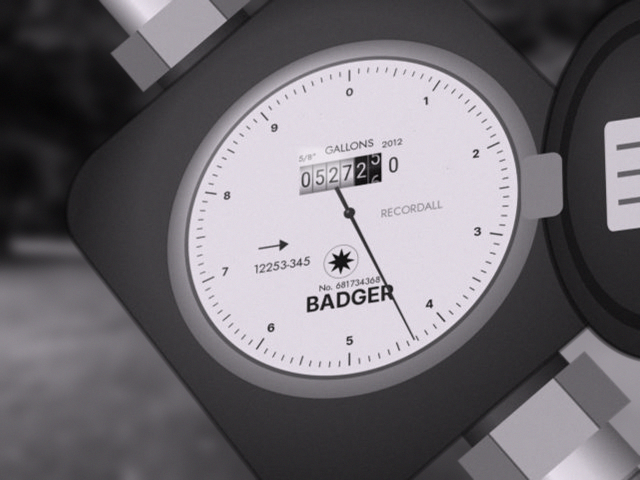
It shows 527254.3 gal
